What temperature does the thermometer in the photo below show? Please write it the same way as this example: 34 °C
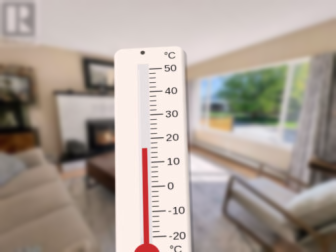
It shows 16 °C
